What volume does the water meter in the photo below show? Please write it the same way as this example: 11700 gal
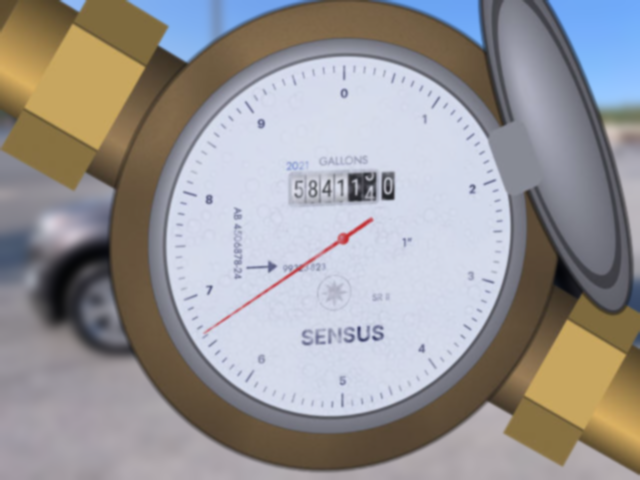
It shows 5841136.6 gal
